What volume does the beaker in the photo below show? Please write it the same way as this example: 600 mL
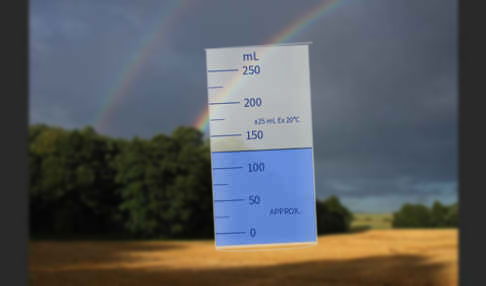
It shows 125 mL
